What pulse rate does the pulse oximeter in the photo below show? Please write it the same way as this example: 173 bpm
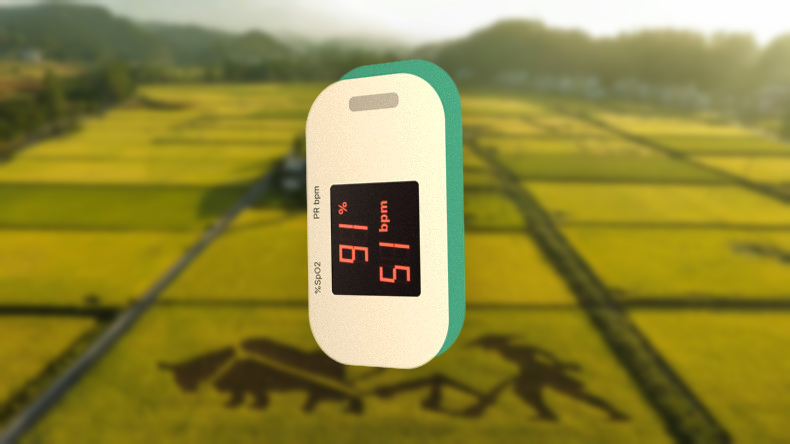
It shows 51 bpm
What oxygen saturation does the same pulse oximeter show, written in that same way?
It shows 91 %
